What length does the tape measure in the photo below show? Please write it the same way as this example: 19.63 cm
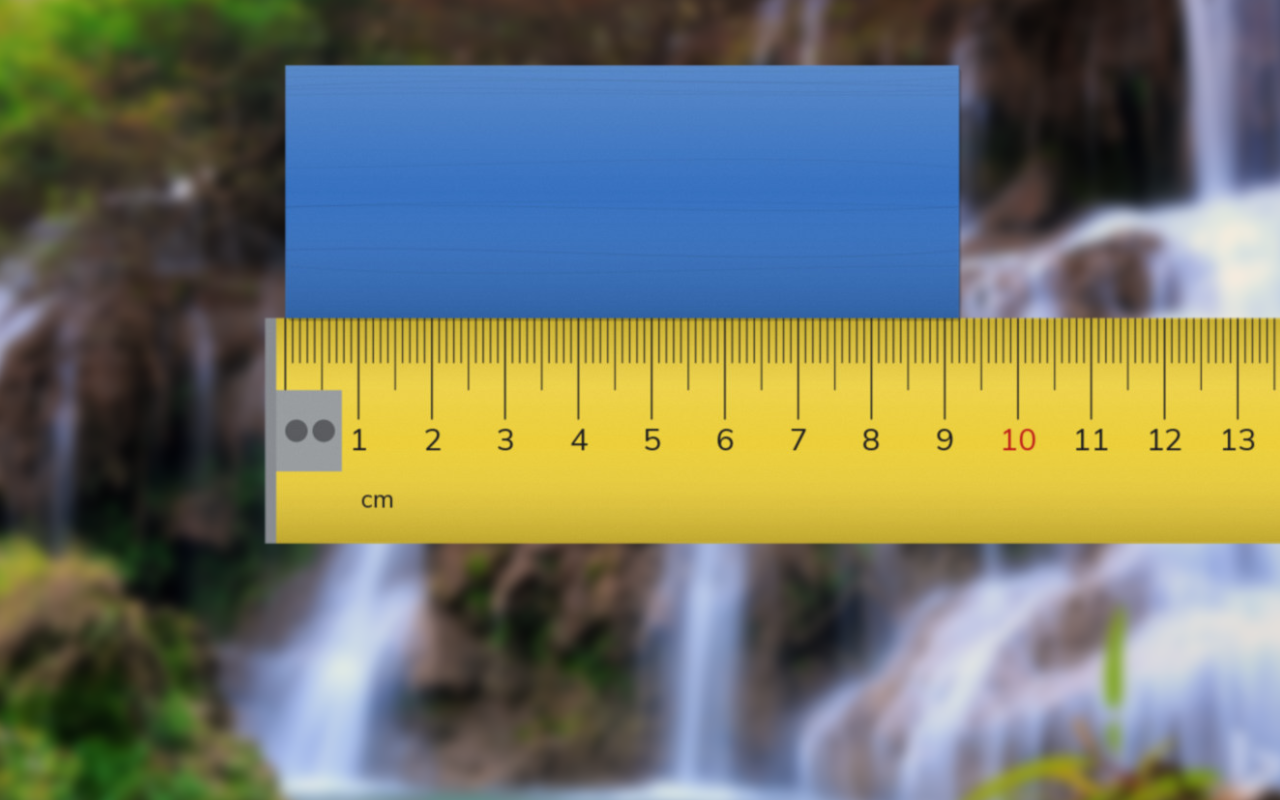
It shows 9.2 cm
